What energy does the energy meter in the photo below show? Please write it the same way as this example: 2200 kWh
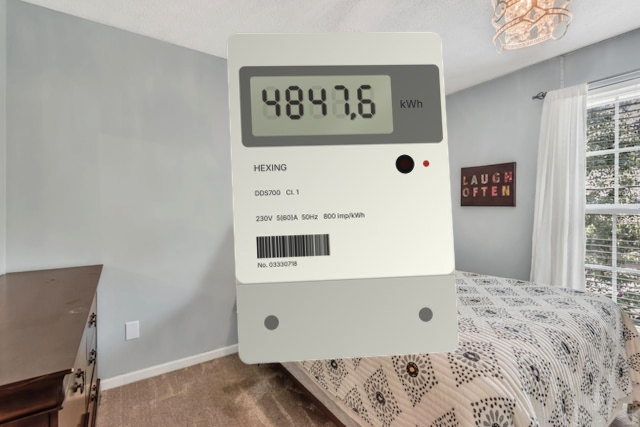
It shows 4847.6 kWh
